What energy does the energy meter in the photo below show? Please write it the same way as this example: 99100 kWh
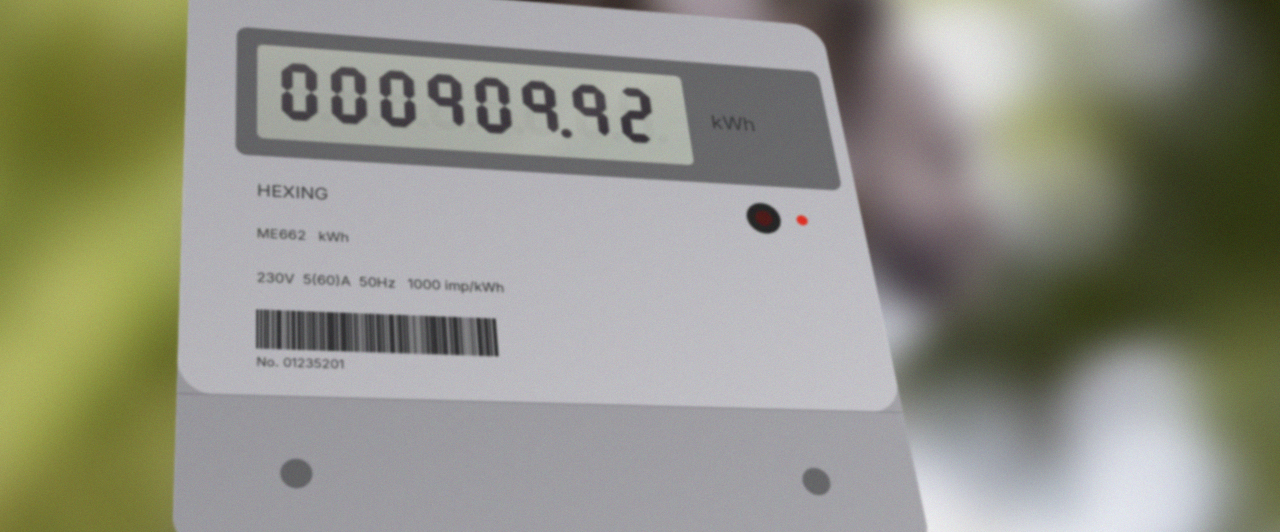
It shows 909.92 kWh
